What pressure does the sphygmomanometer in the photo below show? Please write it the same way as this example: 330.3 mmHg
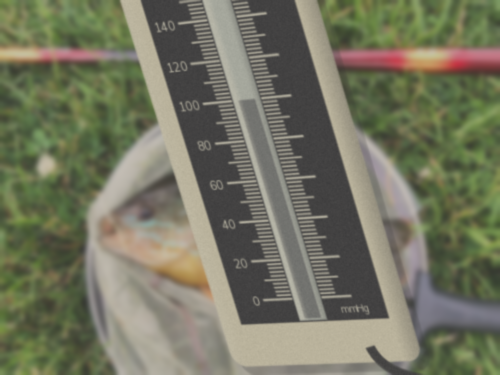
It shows 100 mmHg
